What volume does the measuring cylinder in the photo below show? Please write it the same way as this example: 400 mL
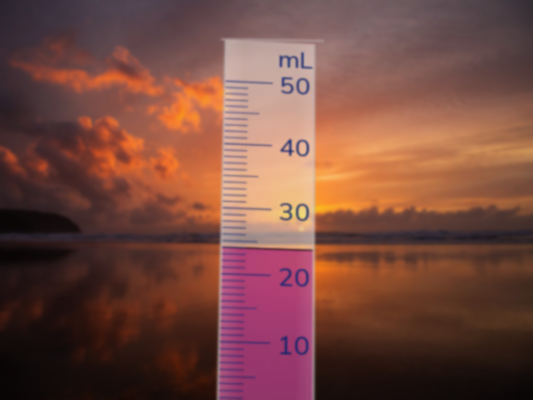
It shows 24 mL
